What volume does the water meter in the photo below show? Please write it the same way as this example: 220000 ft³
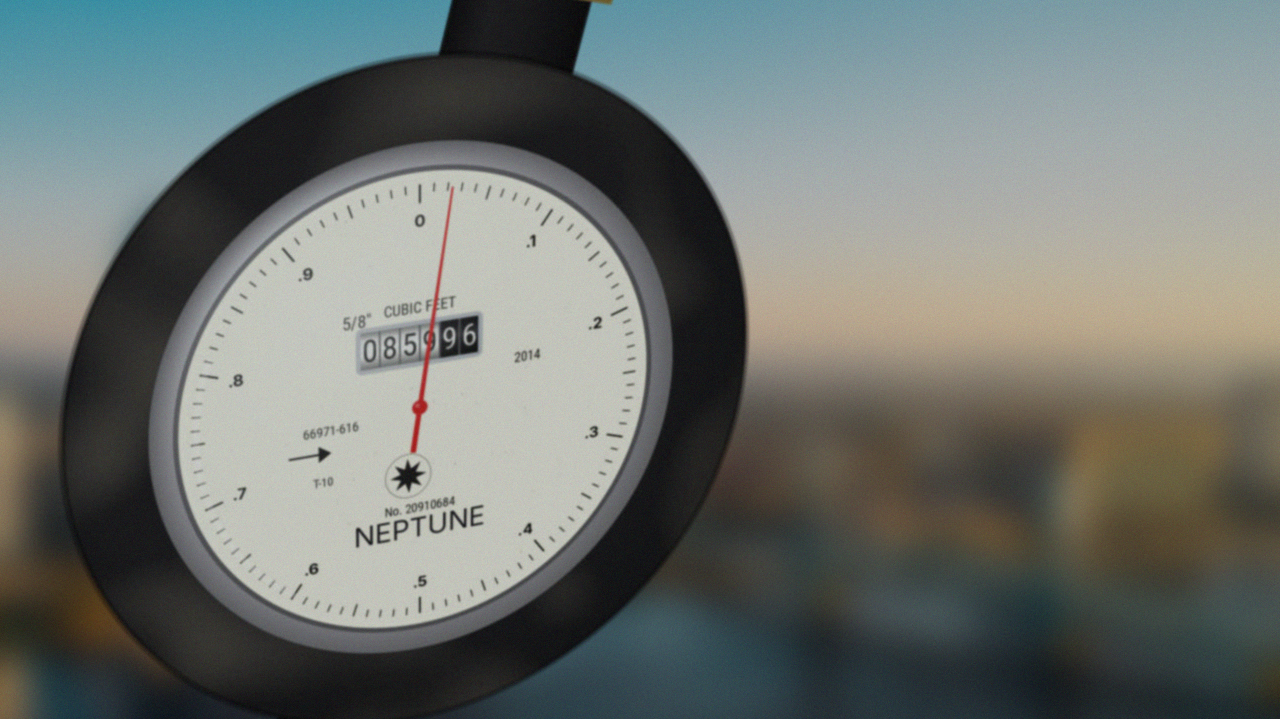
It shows 85996.02 ft³
